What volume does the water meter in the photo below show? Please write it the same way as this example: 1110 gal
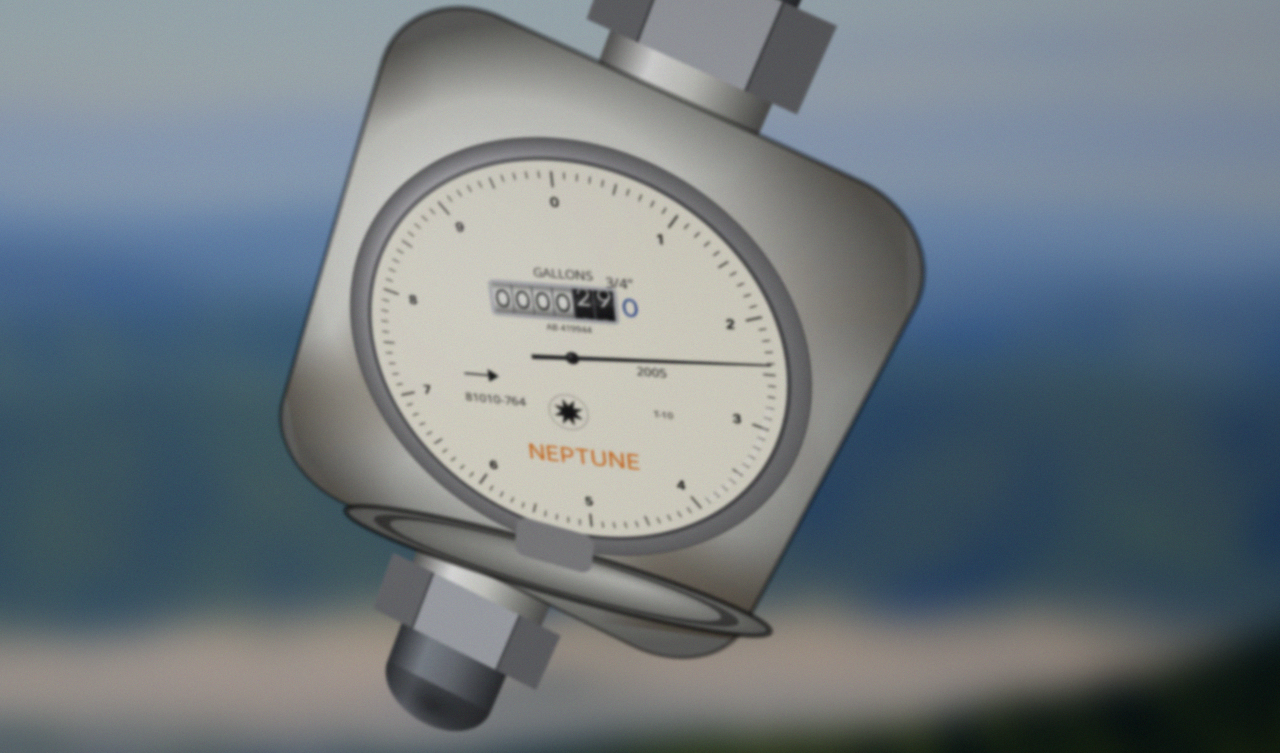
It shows 292.4 gal
